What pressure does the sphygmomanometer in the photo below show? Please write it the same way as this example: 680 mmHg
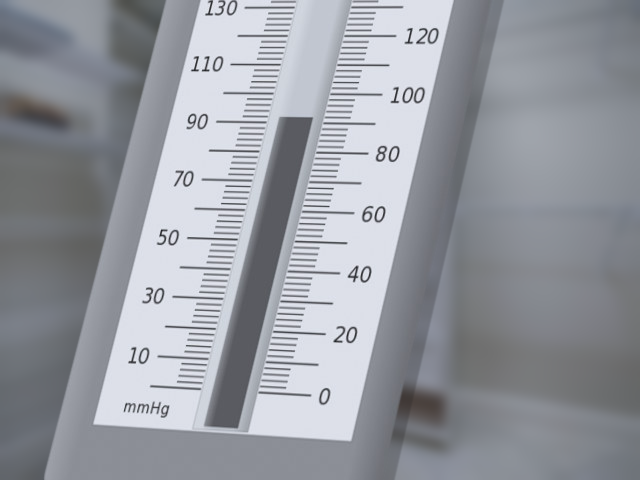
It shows 92 mmHg
